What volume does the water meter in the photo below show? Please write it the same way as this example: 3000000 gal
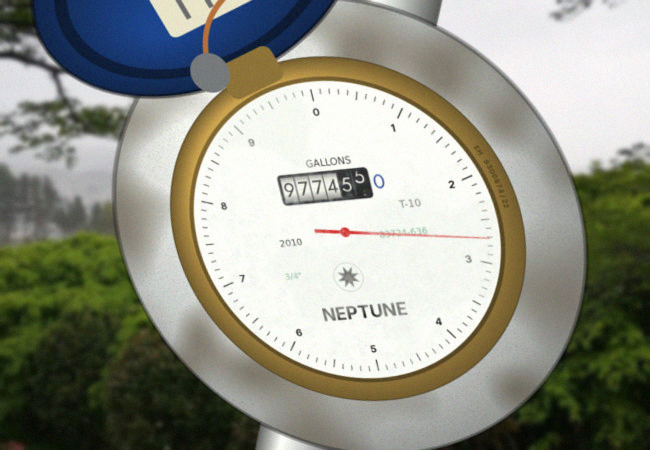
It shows 9774552.7 gal
